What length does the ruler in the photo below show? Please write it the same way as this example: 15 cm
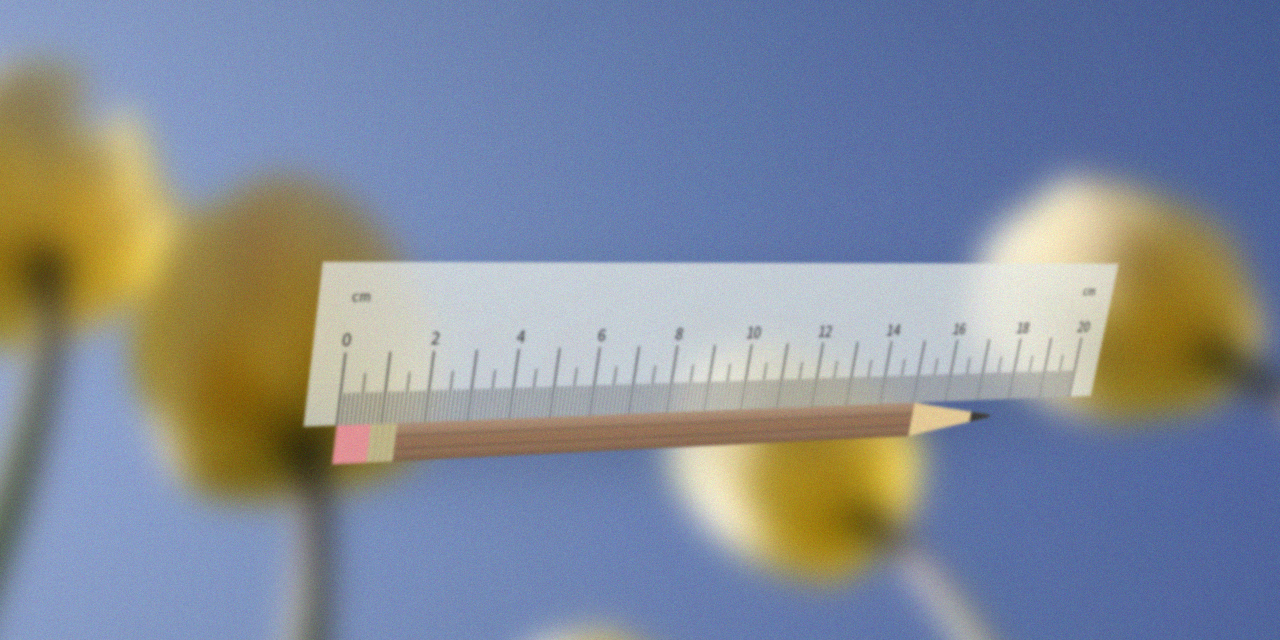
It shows 17.5 cm
